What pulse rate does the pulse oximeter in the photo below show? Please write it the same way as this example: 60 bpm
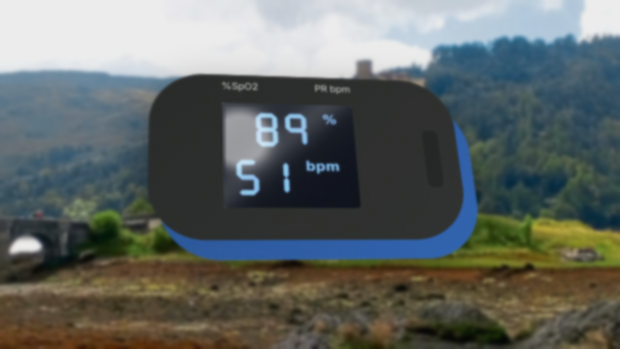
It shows 51 bpm
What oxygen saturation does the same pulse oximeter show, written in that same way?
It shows 89 %
